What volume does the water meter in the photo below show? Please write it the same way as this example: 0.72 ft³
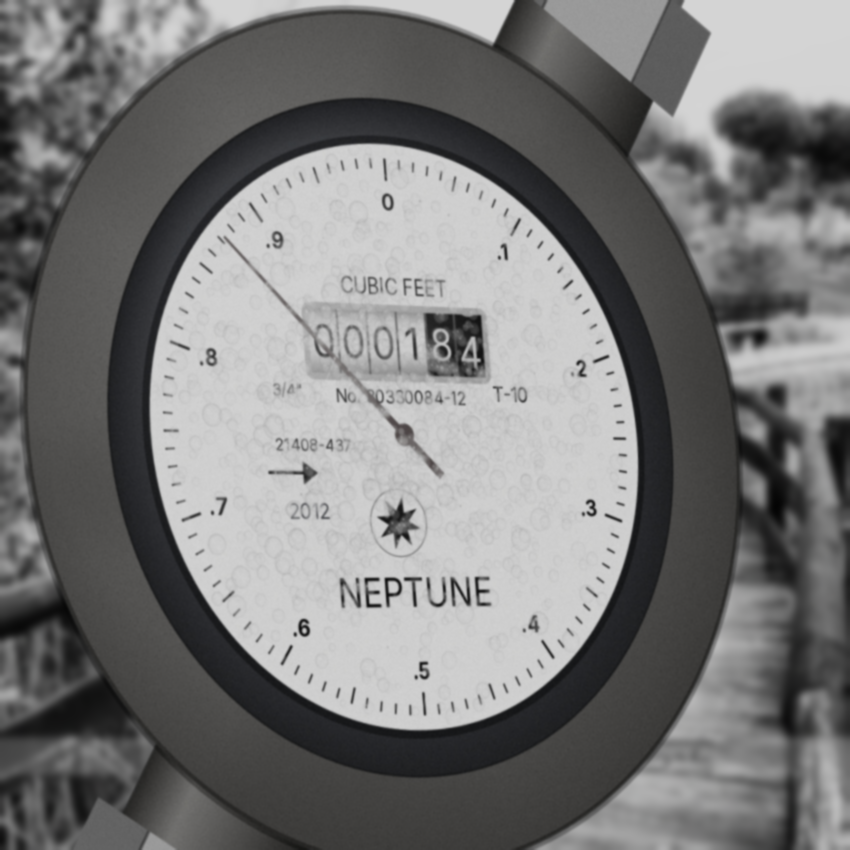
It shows 183.87 ft³
